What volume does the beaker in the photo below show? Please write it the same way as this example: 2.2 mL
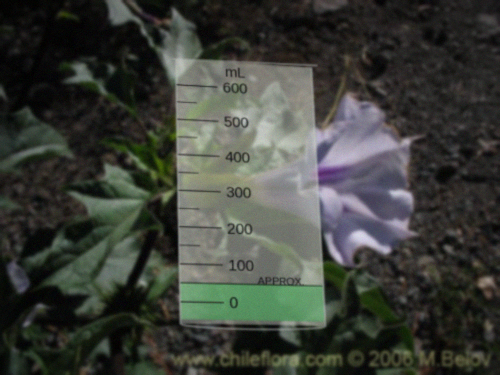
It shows 50 mL
